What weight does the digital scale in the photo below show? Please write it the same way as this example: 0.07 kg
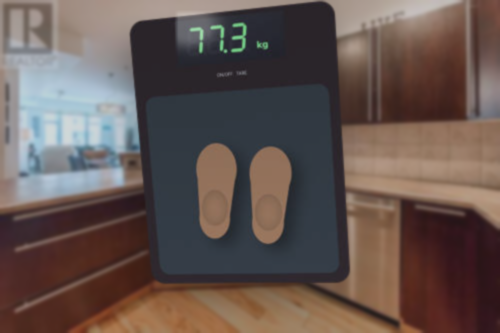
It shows 77.3 kg
